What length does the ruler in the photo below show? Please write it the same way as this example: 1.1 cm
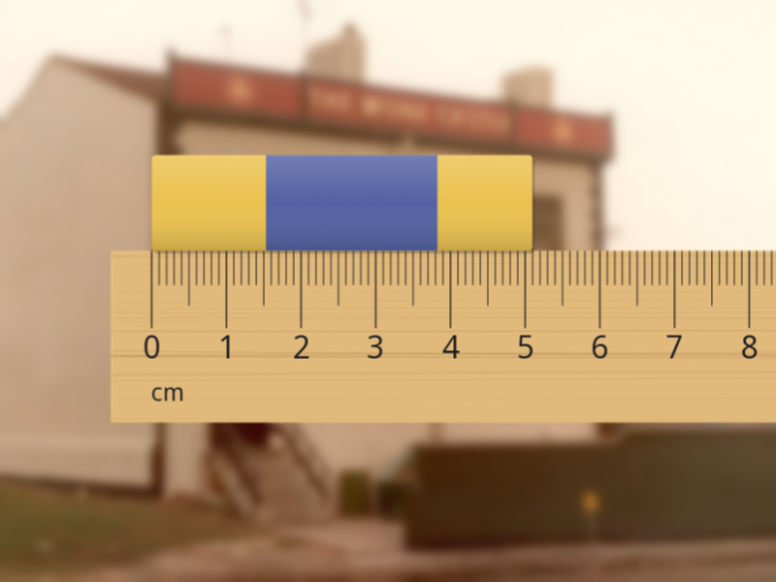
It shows 5.1 cm
